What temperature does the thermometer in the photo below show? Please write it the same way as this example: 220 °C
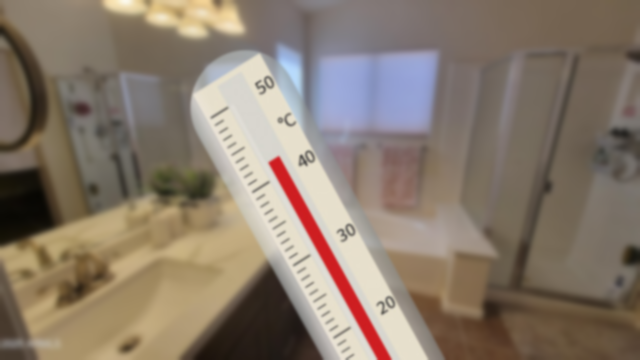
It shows 42 °C
